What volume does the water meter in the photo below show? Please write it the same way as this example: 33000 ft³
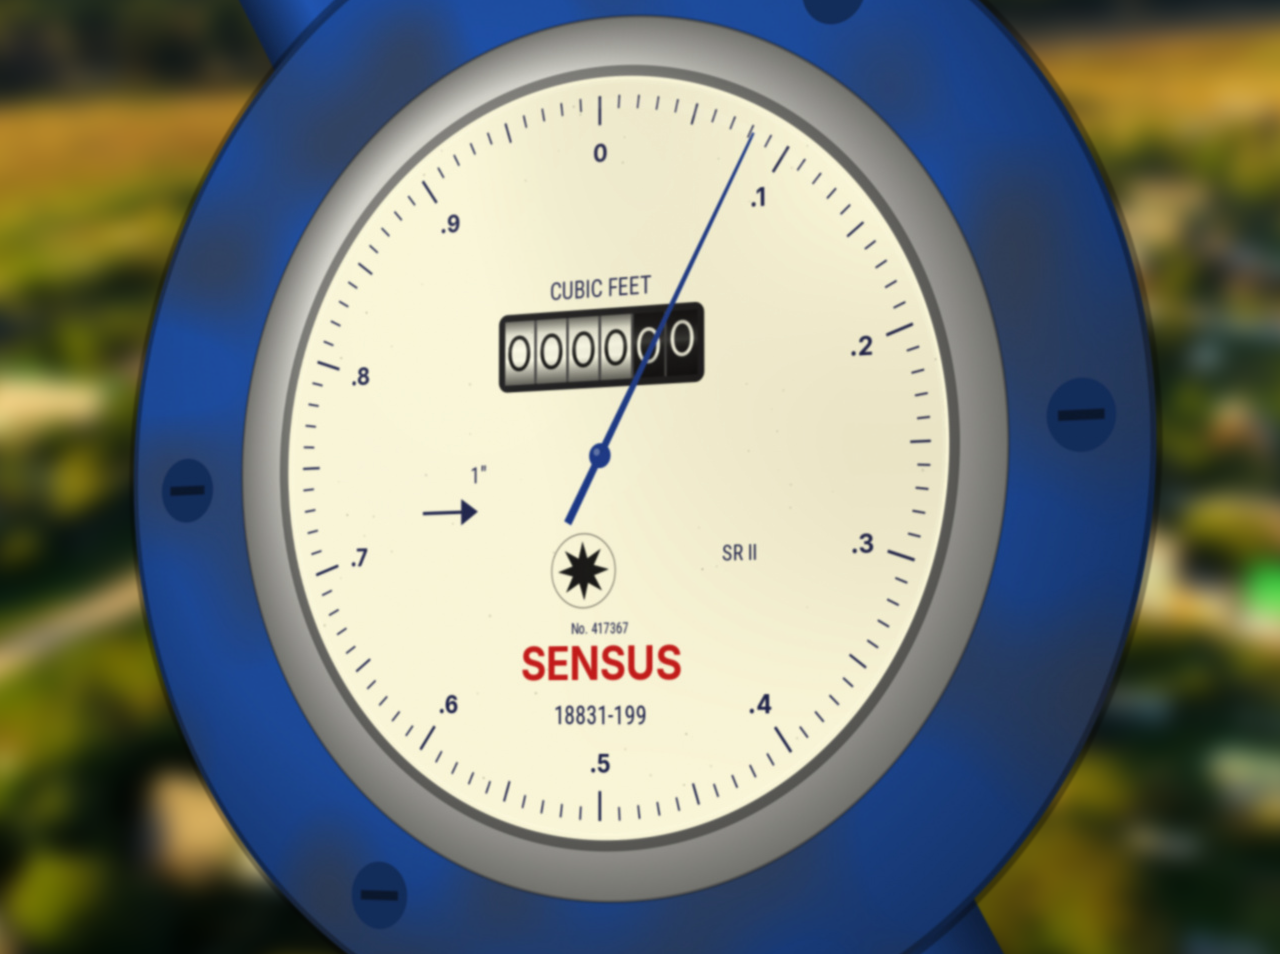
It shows 0.08 ft³
